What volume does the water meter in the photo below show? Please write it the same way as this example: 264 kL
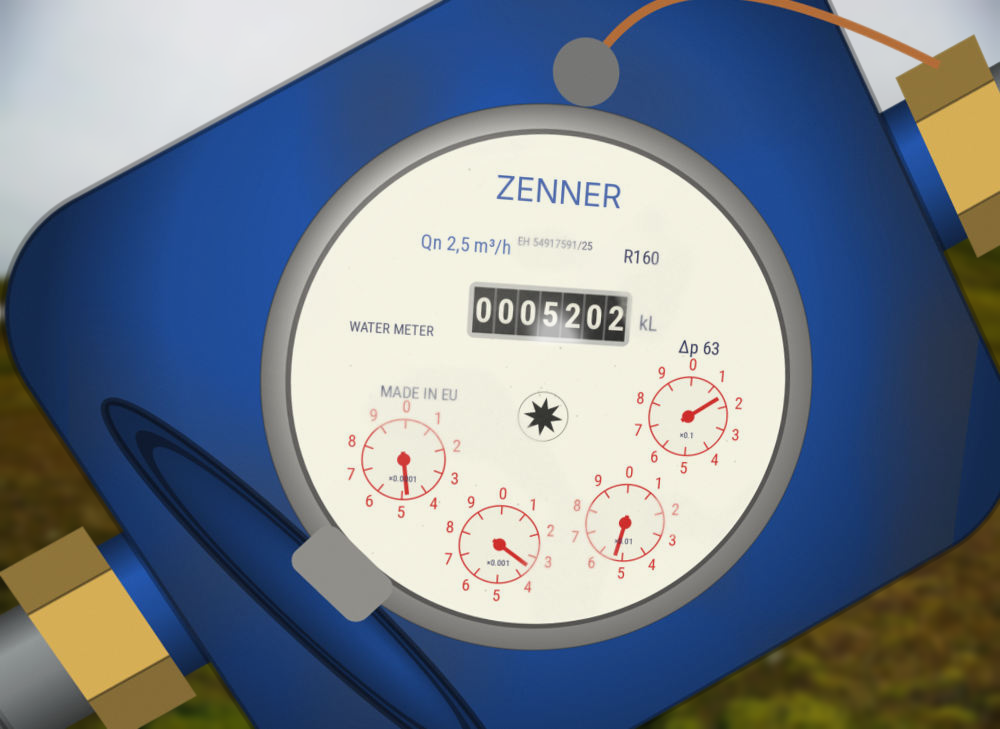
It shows 5202.1534 kL
